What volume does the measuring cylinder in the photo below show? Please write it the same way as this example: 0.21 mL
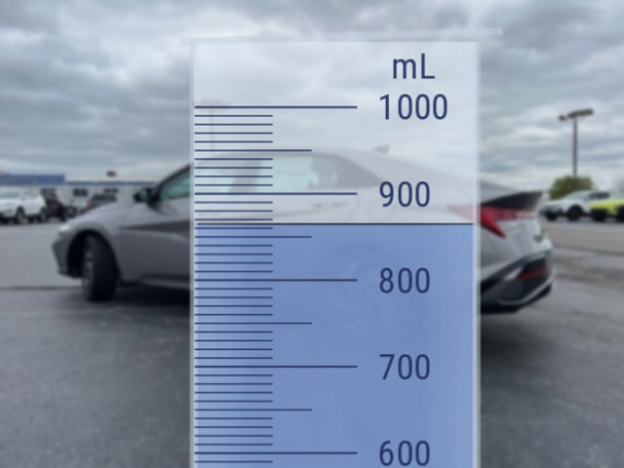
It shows 865 mL
